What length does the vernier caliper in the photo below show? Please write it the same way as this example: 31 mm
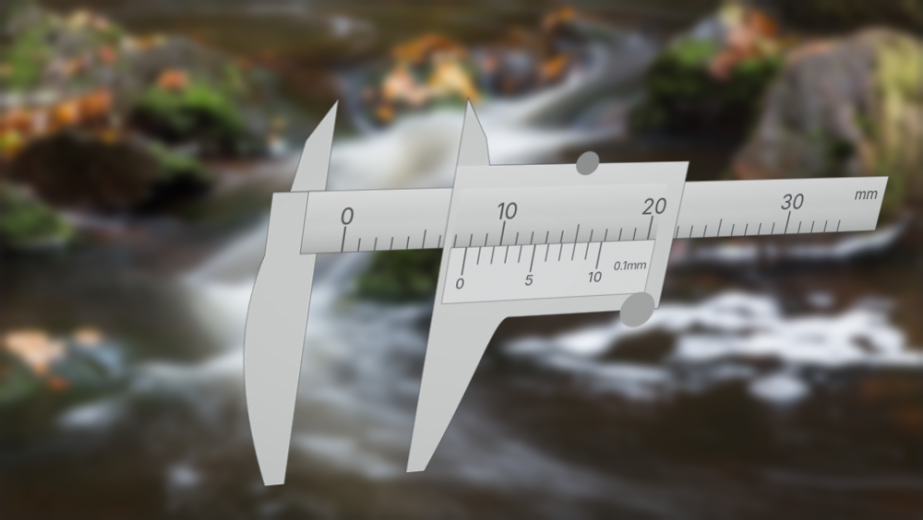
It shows 7.8 mm
